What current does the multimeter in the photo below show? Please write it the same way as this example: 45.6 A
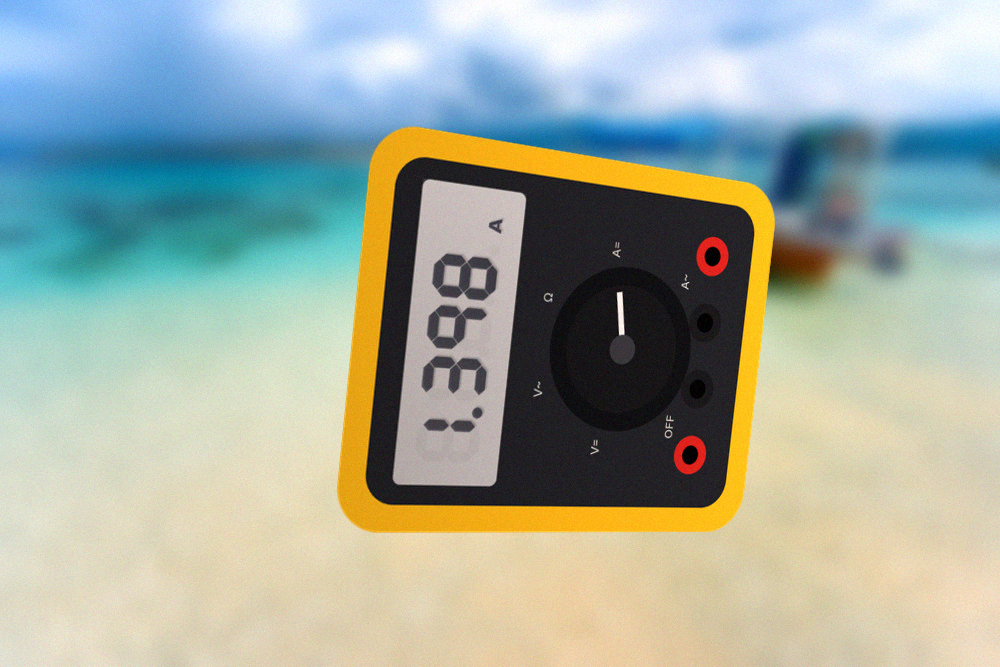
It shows 1.398 A
